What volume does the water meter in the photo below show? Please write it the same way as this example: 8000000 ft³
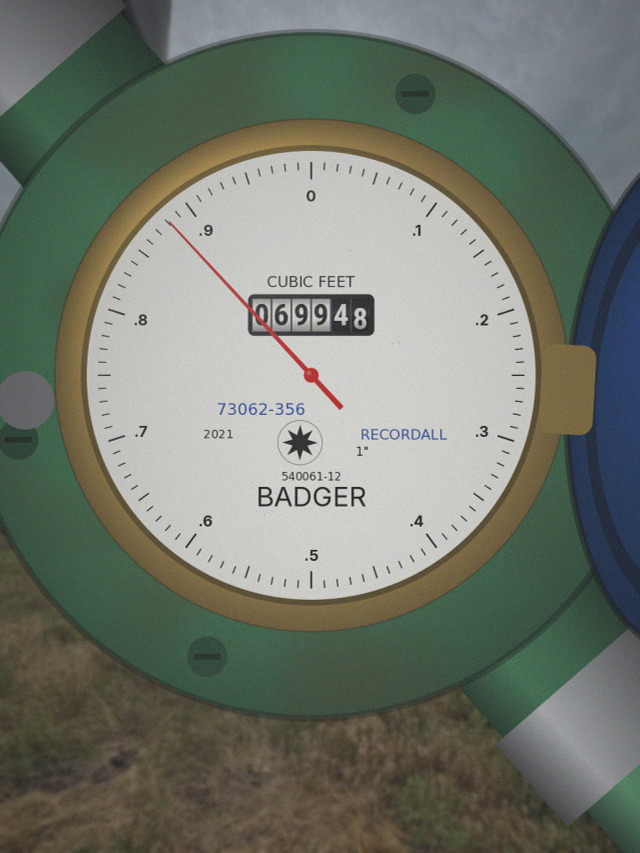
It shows 69947.88 ft³
